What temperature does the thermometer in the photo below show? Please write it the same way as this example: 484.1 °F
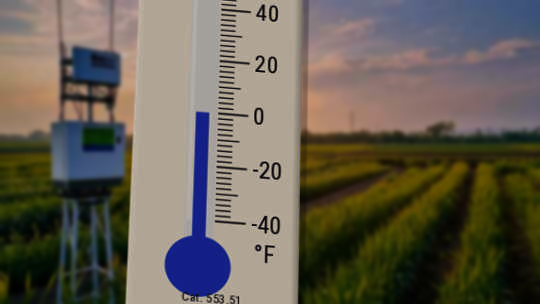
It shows 0 °F
